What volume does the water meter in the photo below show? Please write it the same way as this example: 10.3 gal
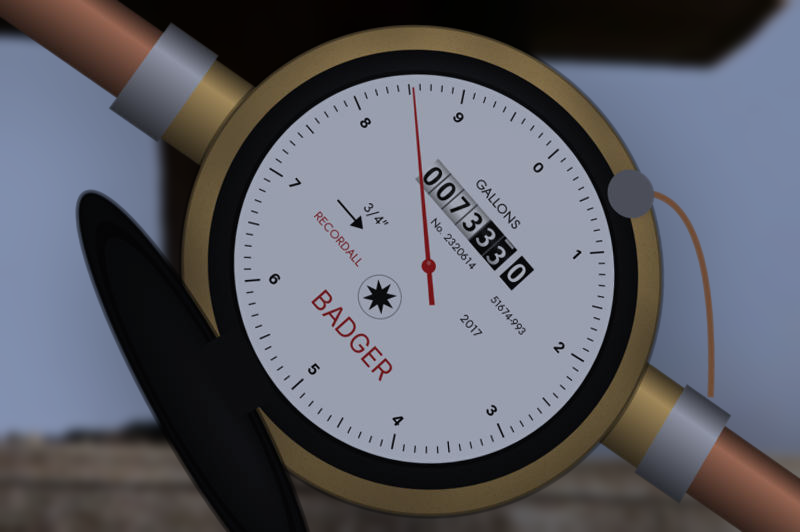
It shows 73328.5 gal
